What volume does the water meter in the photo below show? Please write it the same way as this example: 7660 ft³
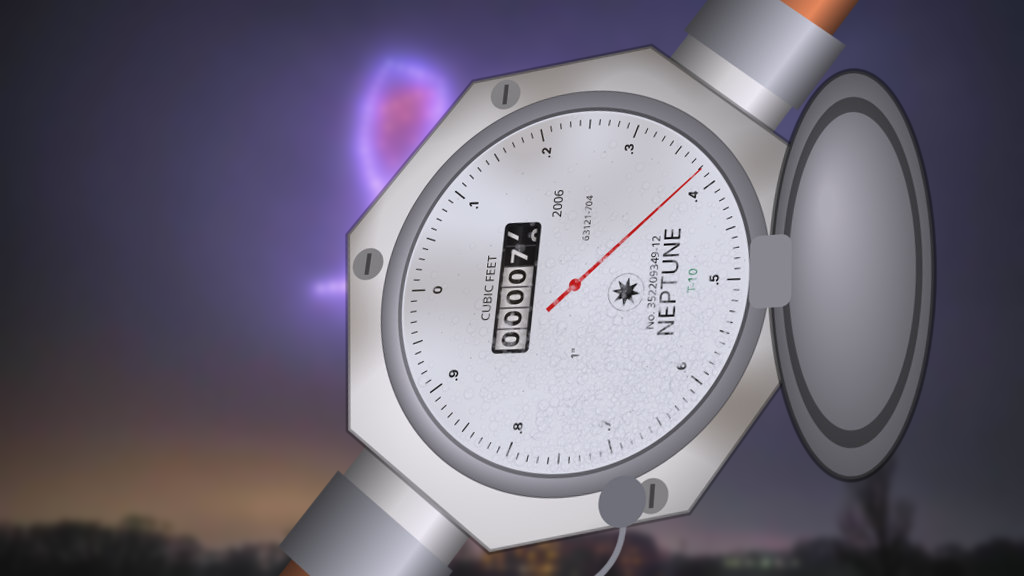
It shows 77.38 ft³
